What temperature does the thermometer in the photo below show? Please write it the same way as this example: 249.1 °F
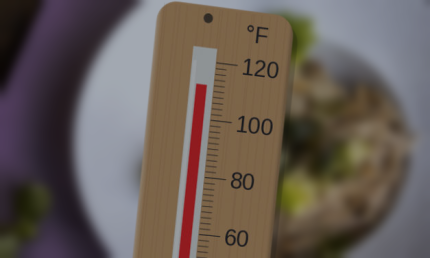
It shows 112 °F
